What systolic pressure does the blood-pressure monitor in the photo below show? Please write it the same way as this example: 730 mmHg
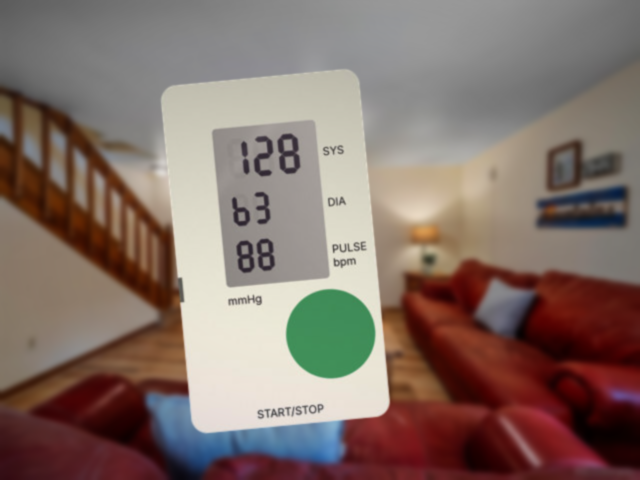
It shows 128 mmHg
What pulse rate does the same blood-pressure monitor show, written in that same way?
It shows 88 bpm
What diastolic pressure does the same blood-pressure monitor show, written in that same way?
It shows 63 mmHg
